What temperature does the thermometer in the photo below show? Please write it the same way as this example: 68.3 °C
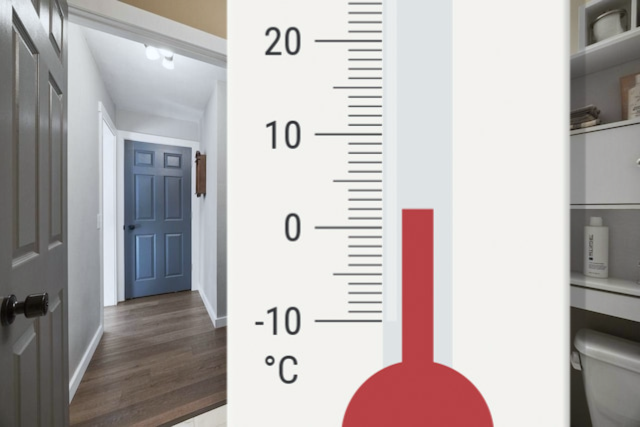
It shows 2 °C
